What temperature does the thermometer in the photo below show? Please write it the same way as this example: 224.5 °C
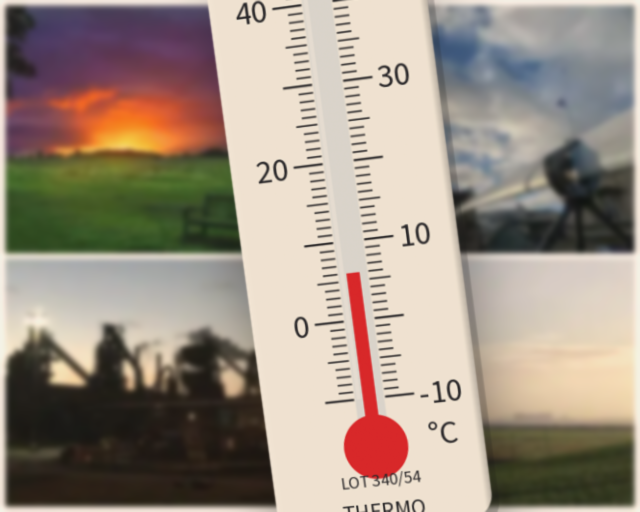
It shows 6 °C
